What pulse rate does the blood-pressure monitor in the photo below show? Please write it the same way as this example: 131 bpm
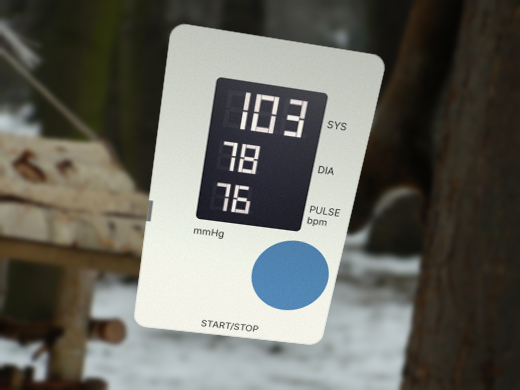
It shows 76 bpm
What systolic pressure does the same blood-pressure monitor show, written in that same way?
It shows 103 mmHg
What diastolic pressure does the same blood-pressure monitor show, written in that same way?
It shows 78 mmHg
